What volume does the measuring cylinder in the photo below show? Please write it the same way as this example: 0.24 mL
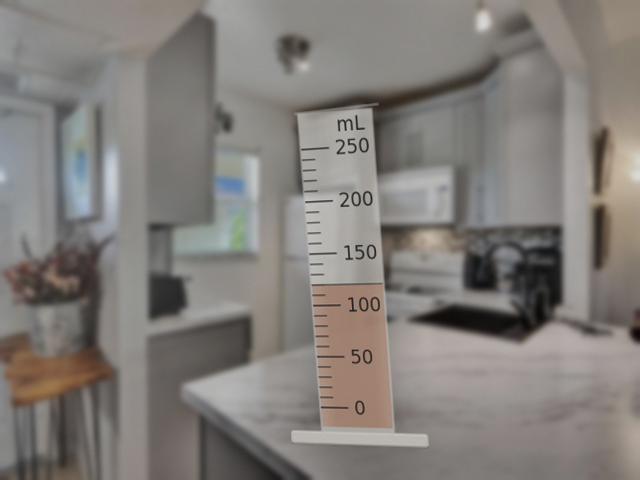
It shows 120 mL
